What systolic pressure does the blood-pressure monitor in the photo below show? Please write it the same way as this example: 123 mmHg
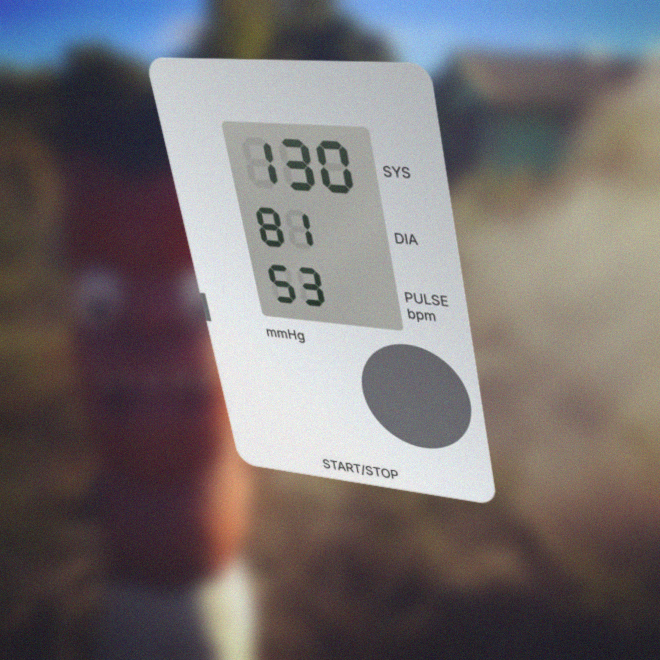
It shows 130 mmHg
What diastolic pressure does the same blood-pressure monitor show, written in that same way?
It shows 81 mmHg
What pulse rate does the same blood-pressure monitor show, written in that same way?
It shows 53 bpm
